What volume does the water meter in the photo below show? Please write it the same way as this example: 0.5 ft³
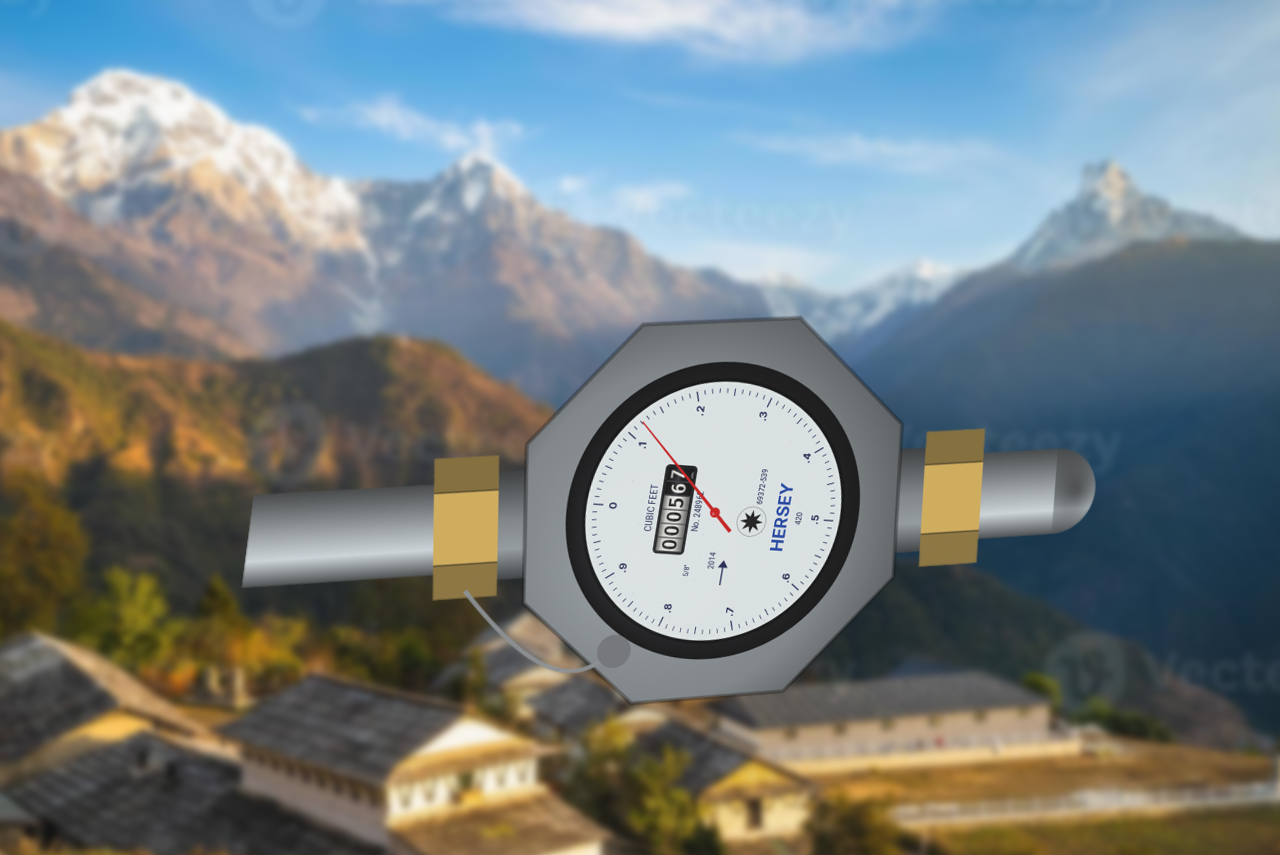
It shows 567.12 ft³
